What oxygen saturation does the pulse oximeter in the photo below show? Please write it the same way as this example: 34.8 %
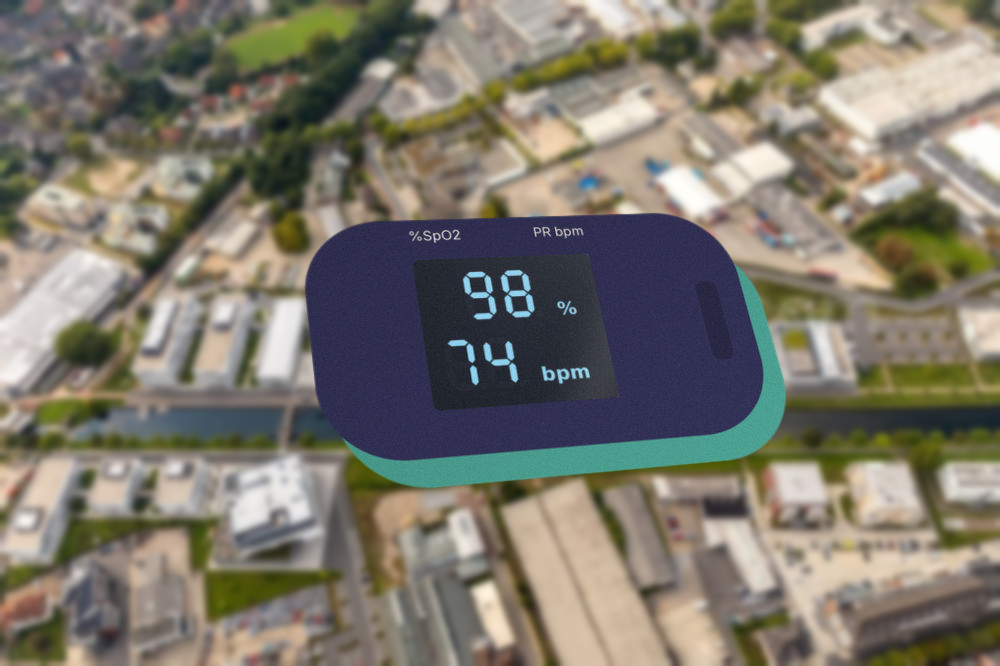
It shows 98 %
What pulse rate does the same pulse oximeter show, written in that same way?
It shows 74 bpm
